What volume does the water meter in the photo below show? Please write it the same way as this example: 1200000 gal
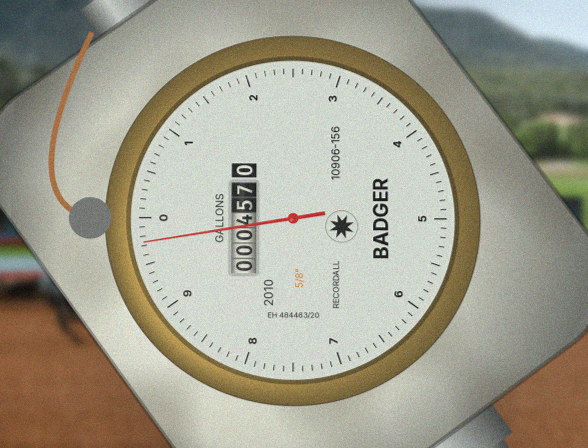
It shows 4569.7 gal
